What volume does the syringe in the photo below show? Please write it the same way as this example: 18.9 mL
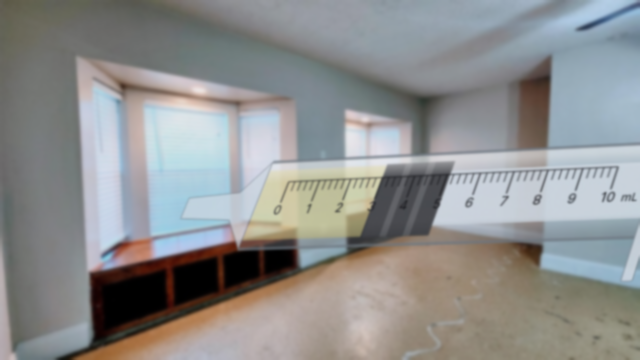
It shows 3 mL
